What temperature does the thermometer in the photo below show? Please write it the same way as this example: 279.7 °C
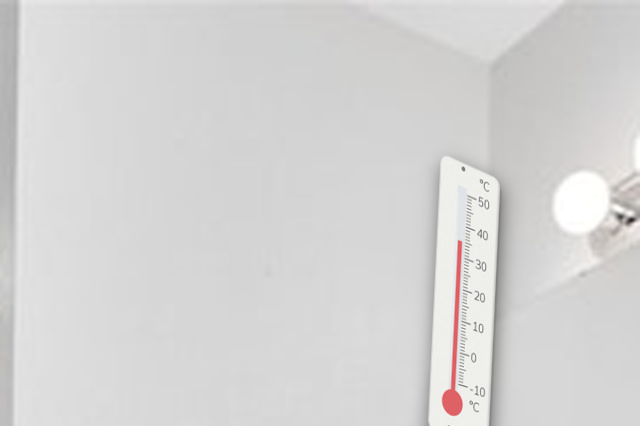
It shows 35 °C
